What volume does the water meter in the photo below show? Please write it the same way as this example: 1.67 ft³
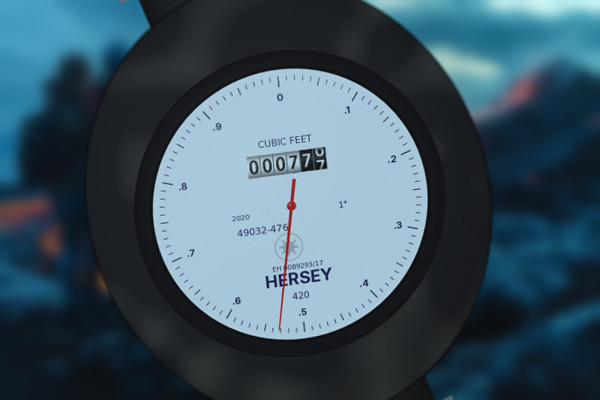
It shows 776.53 ft³
